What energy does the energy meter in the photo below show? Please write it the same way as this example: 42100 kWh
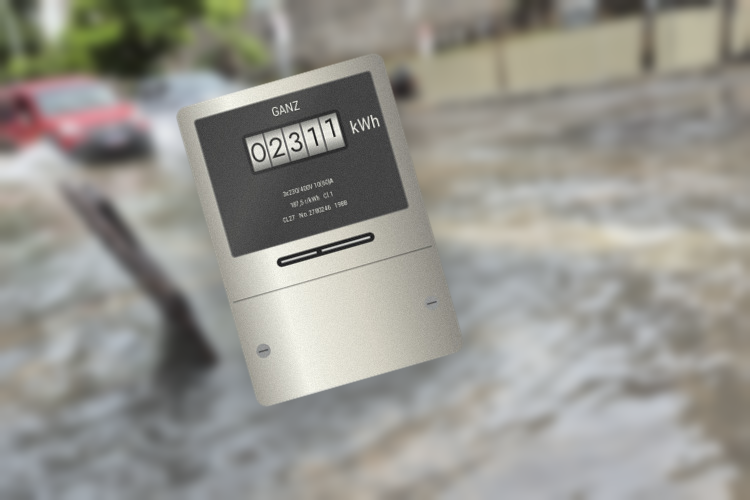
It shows 2311 kWh
